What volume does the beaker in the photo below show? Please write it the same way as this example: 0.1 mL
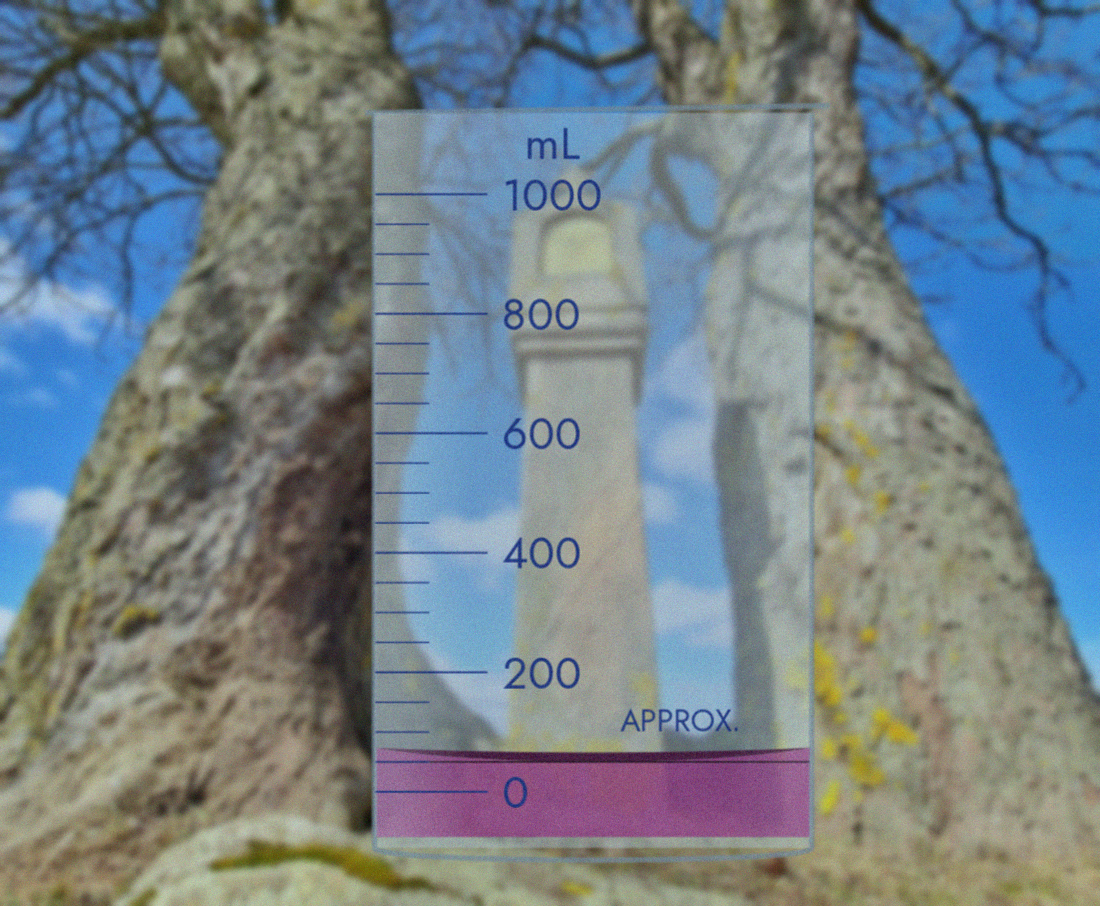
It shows 50 mL
